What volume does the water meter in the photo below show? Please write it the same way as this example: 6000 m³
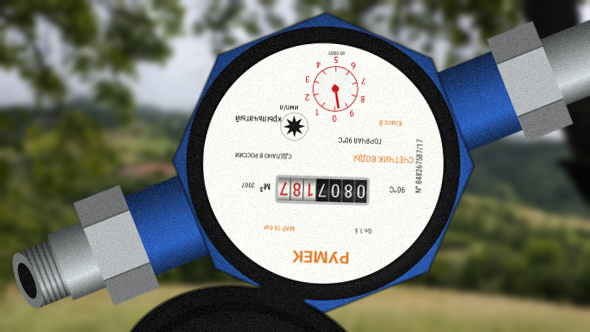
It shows 807.1869 m³
